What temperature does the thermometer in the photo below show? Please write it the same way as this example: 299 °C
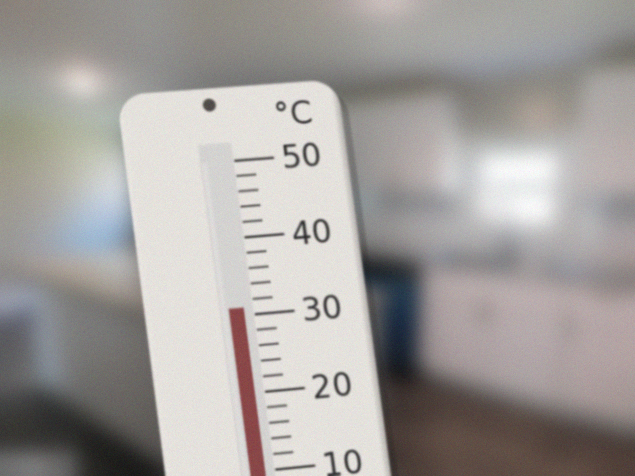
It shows 31 °C
